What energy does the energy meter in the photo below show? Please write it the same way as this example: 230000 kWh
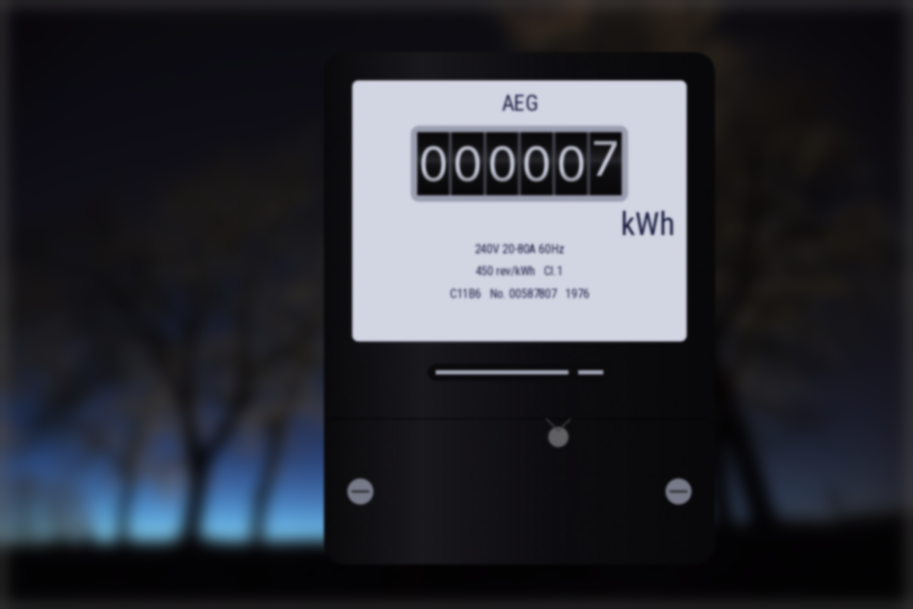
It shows 7 kWh
